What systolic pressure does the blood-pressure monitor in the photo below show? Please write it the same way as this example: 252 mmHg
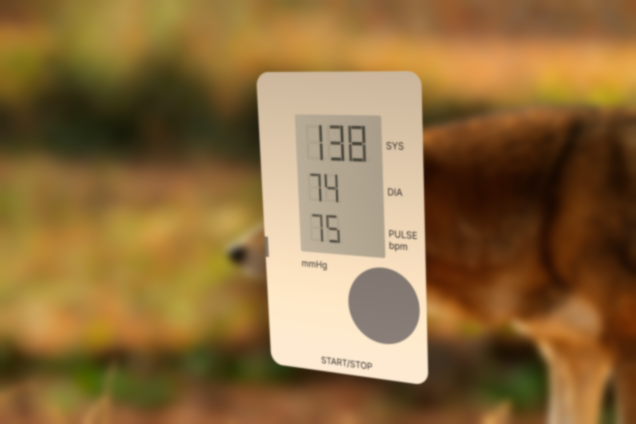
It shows 138 mmHg
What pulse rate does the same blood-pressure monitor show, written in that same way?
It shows 75 bpm
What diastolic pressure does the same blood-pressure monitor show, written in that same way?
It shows 74 mmHg
